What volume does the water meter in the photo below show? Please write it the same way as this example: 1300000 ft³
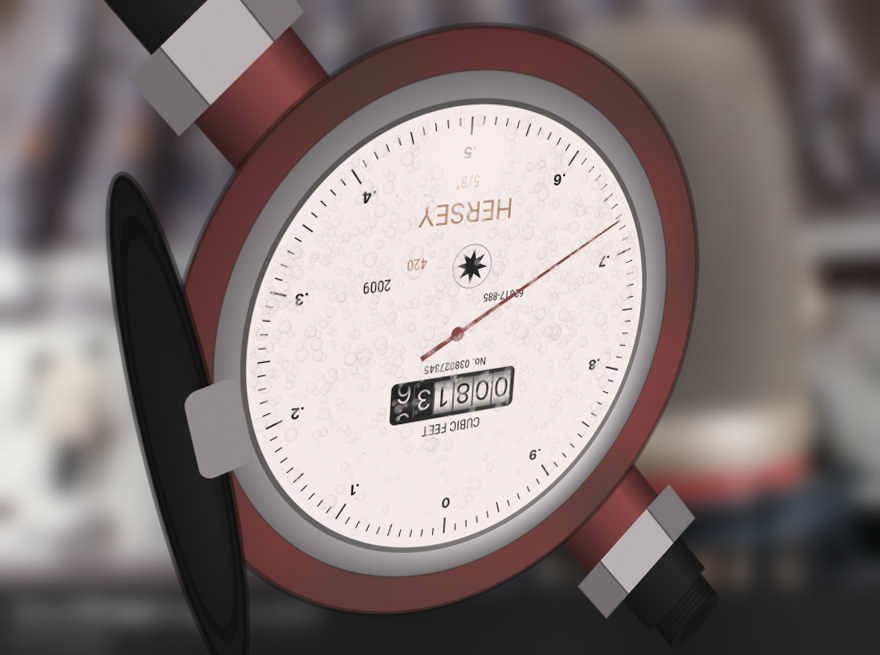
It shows 8135.67 ft³
